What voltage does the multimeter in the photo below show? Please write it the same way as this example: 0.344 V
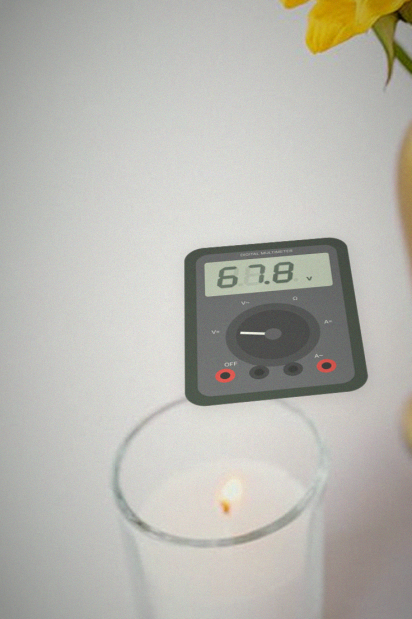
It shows 67.8 V
